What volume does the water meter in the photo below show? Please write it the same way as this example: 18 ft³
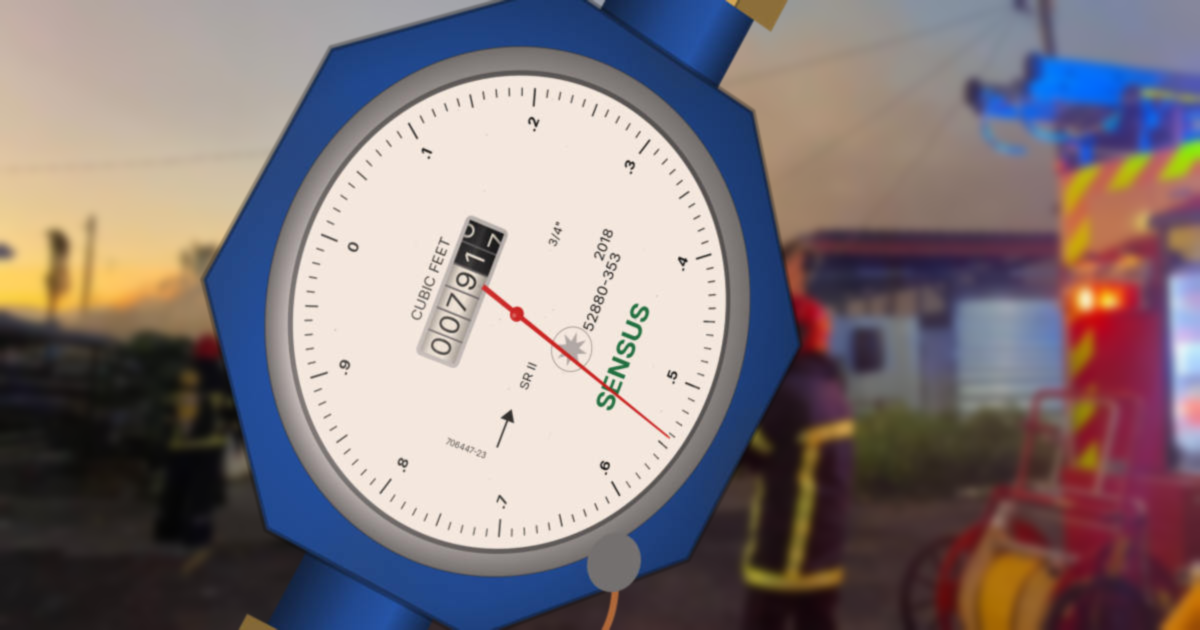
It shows 7916.54 ft³
